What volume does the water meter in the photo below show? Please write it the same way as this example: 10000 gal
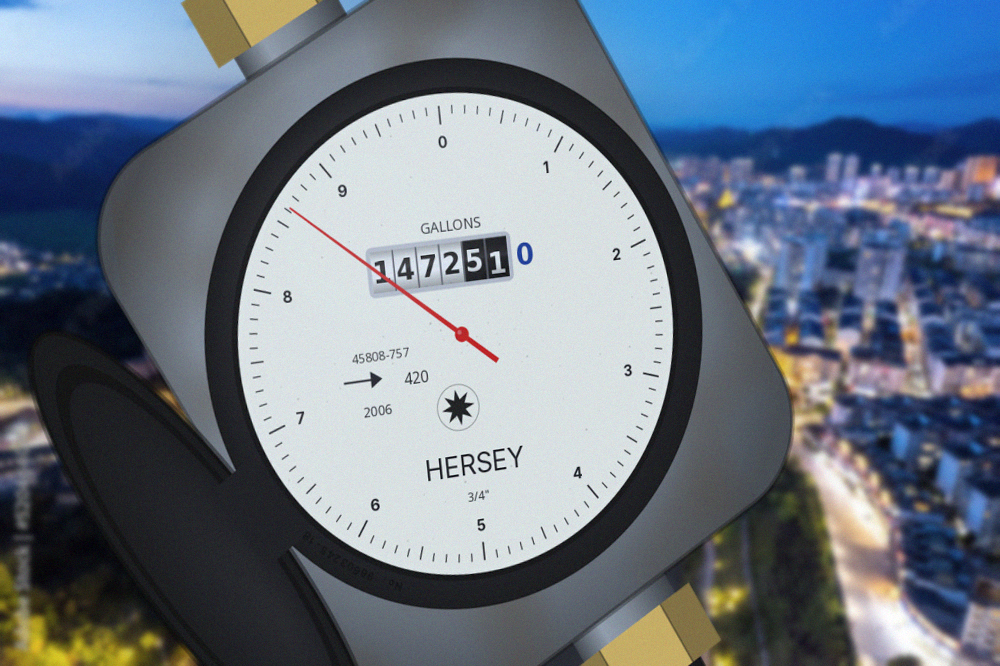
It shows 1472508.6 gal
